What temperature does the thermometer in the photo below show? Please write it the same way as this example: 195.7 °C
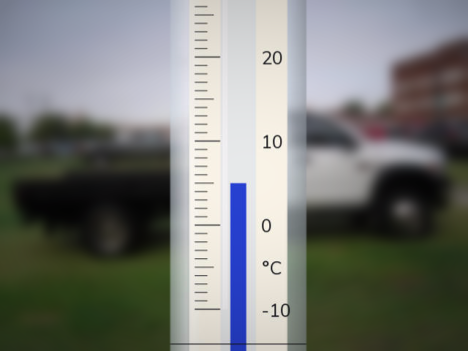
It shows 5 °C
